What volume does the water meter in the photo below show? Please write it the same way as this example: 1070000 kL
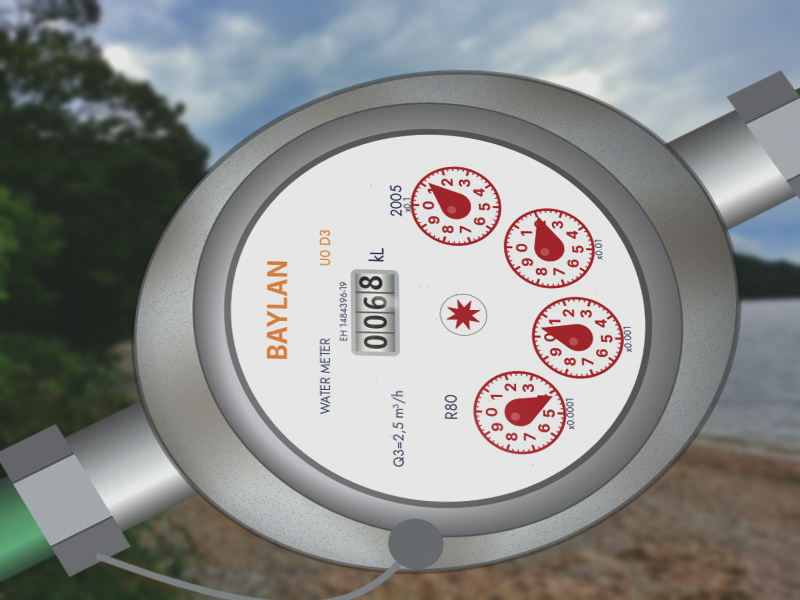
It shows 68.1204 kL
